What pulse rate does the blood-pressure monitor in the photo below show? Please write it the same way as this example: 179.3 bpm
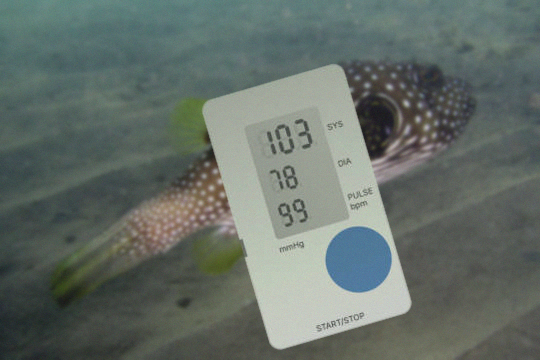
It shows 99 bpm
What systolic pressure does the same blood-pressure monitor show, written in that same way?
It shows 103 mmHg
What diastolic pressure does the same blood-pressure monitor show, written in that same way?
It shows 78 mmHg
